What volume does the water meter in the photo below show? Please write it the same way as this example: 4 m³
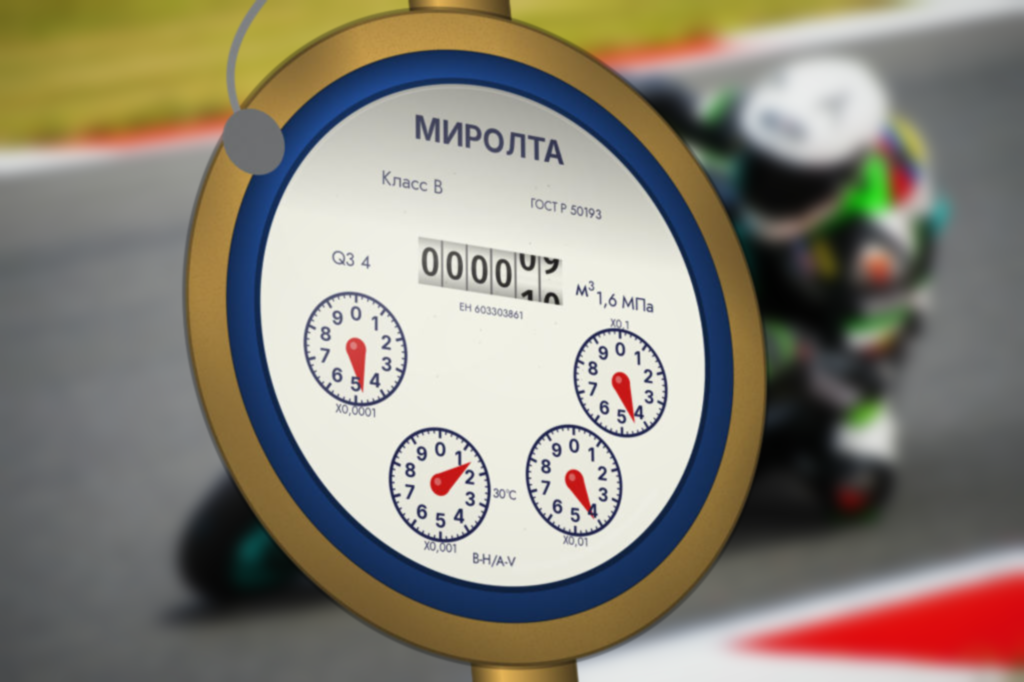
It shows 9.4414 m³
